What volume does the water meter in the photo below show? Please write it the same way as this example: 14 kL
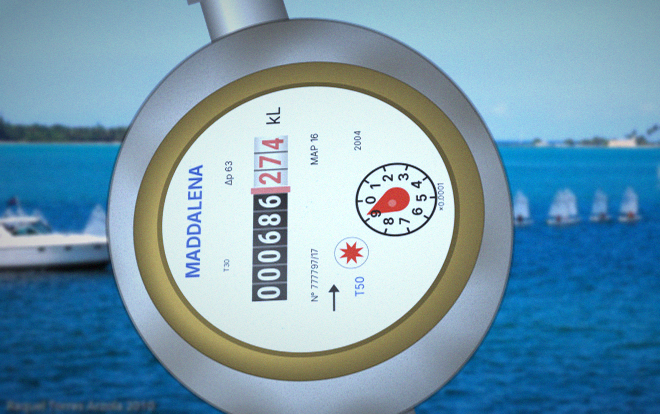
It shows 686.2739 kL
